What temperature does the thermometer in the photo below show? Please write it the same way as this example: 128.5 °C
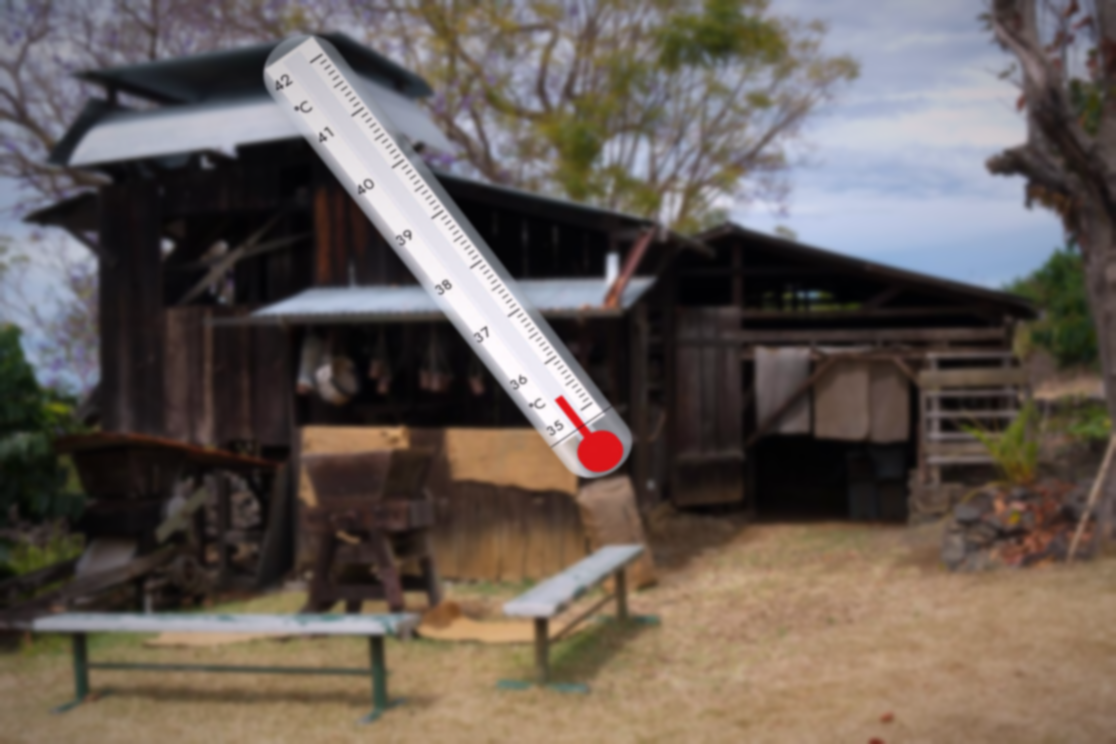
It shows 35.4 °C
